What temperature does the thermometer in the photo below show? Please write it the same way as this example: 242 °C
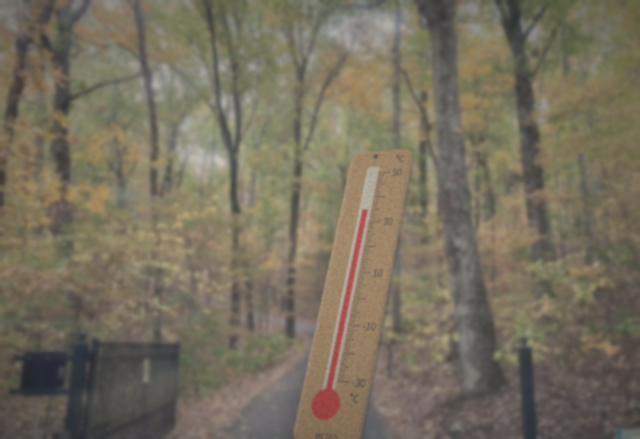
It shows 35 °C
